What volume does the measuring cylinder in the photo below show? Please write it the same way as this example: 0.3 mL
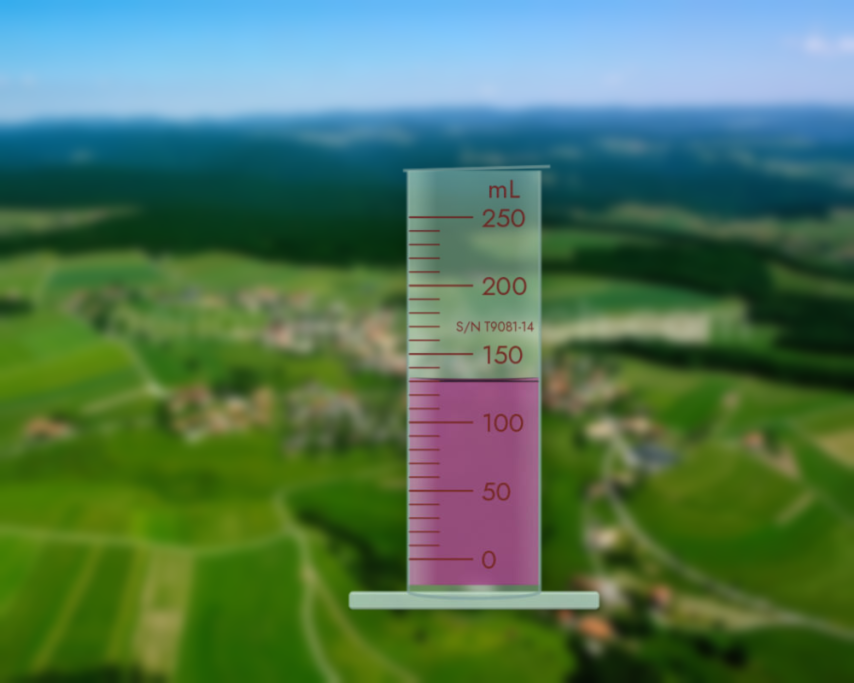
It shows 130 mL
